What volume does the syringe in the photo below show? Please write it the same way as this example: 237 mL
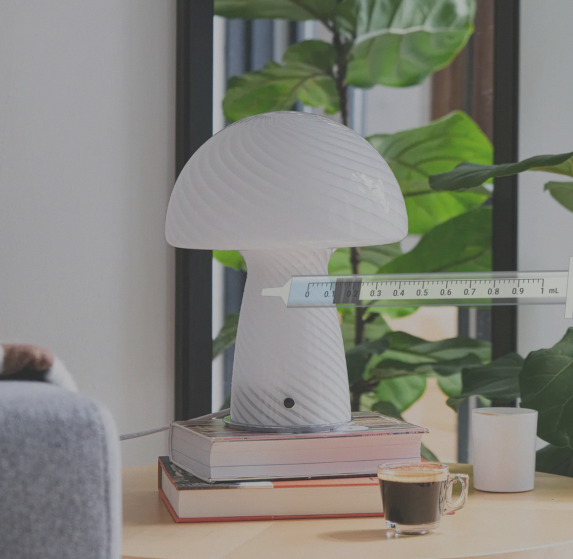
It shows 0.12 mL
